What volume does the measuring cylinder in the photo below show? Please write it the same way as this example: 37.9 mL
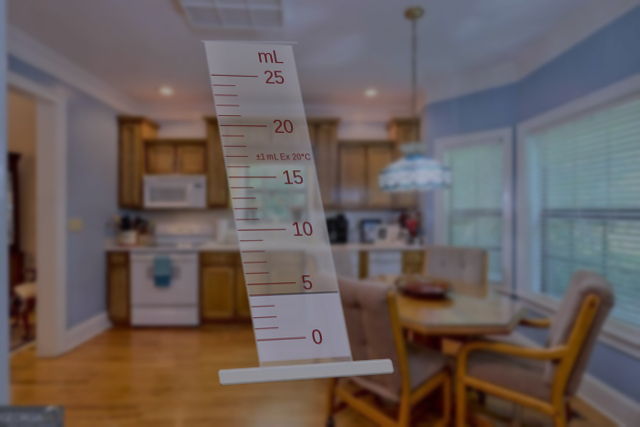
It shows 4 mL
